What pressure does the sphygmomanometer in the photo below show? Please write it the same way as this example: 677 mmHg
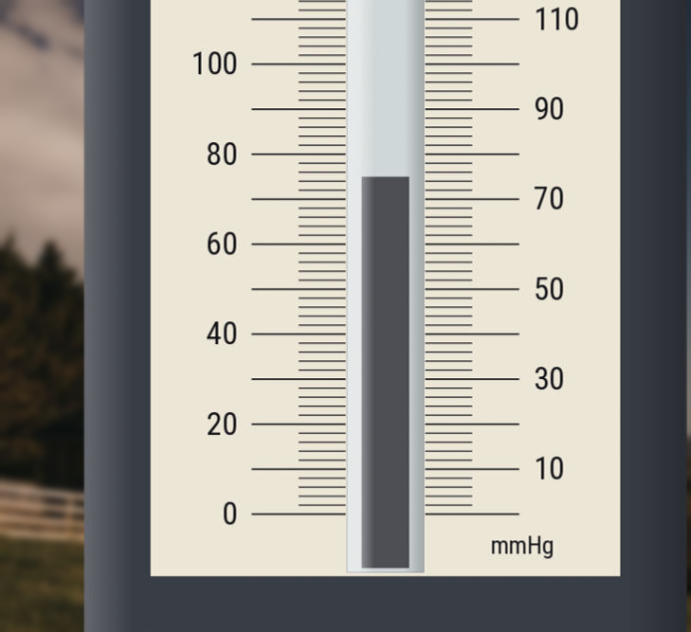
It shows 75 mmHg
